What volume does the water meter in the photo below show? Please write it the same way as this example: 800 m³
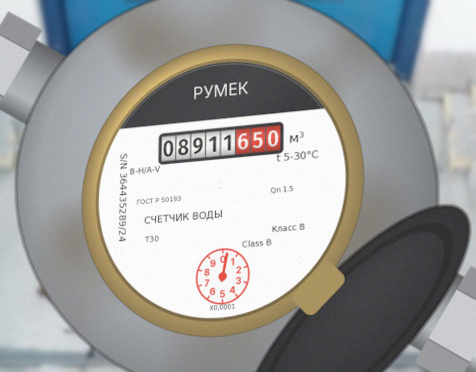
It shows 8911.6500 m³
